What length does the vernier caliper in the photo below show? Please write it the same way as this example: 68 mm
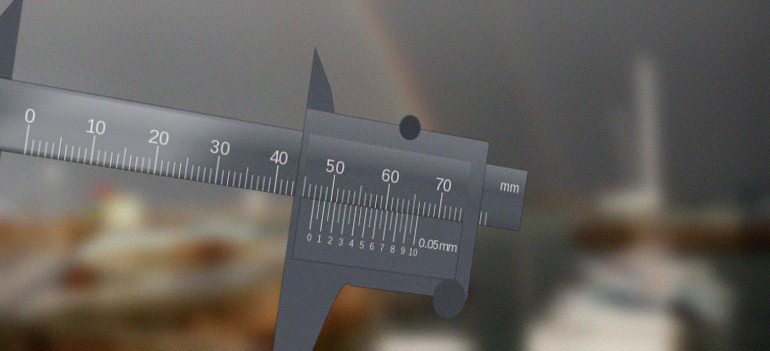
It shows 47.0 mm
